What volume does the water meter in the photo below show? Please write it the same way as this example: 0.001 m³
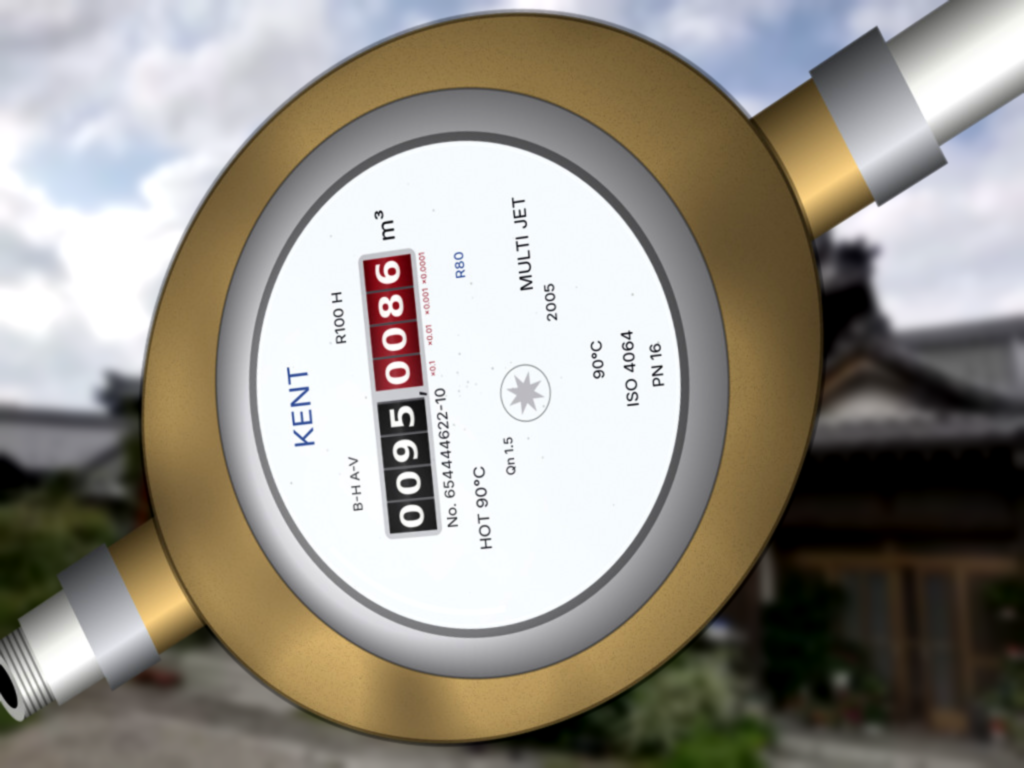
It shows 95.0086 m³
